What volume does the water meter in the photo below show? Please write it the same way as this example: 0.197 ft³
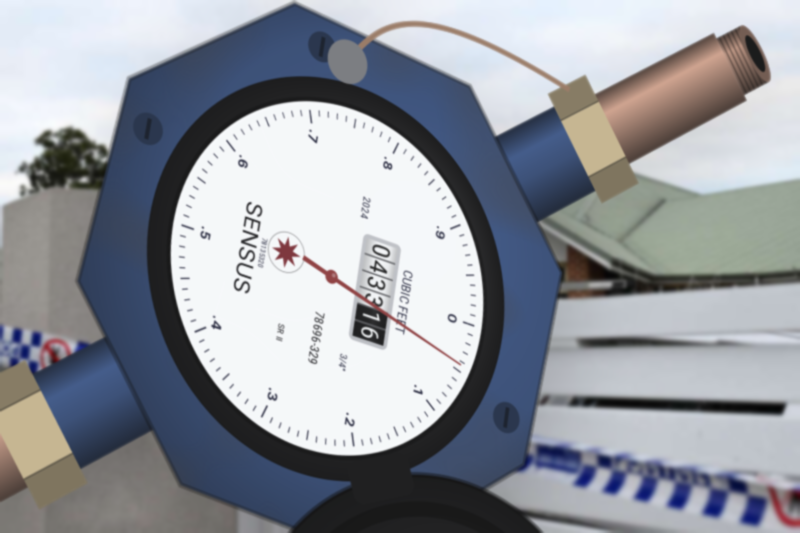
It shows 43316.04 ft³
